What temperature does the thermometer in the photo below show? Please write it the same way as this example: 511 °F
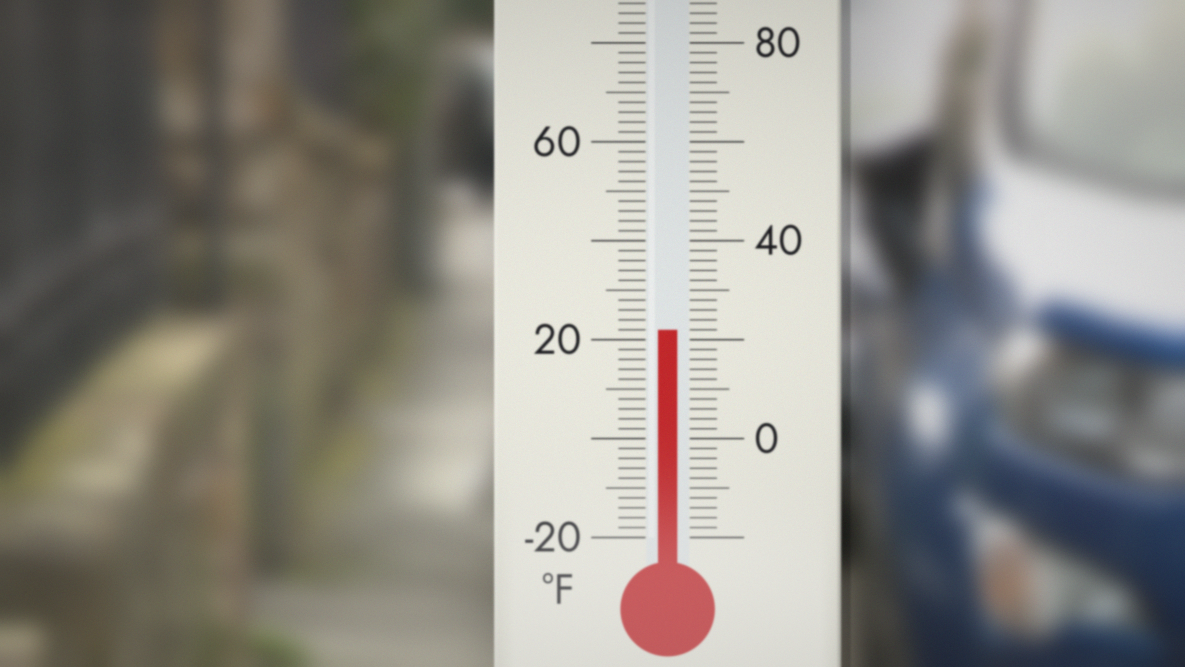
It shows 22 °F
